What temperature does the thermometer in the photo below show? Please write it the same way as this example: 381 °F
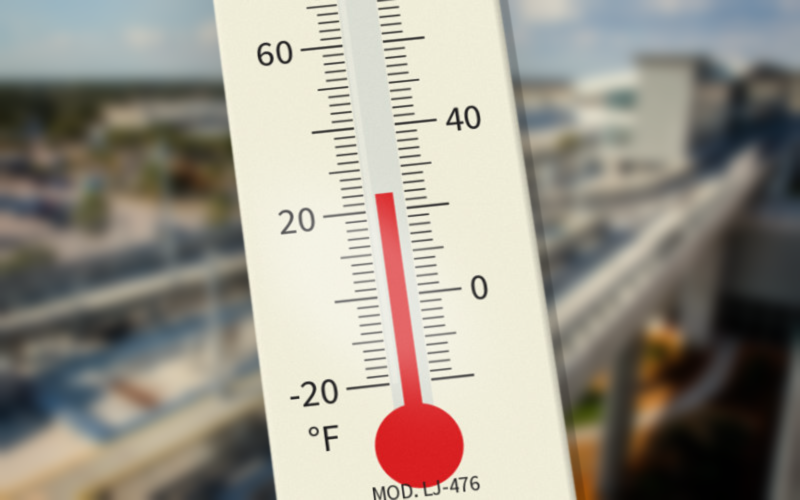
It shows 24 °F
